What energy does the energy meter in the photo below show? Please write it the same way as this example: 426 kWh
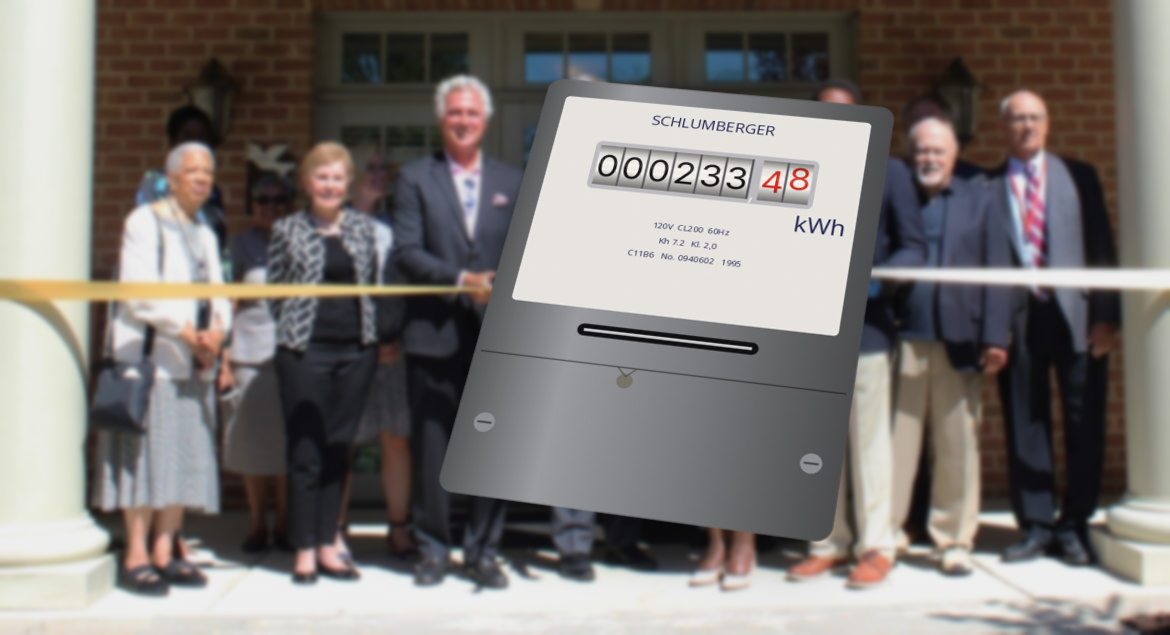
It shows 233.48 kWh
